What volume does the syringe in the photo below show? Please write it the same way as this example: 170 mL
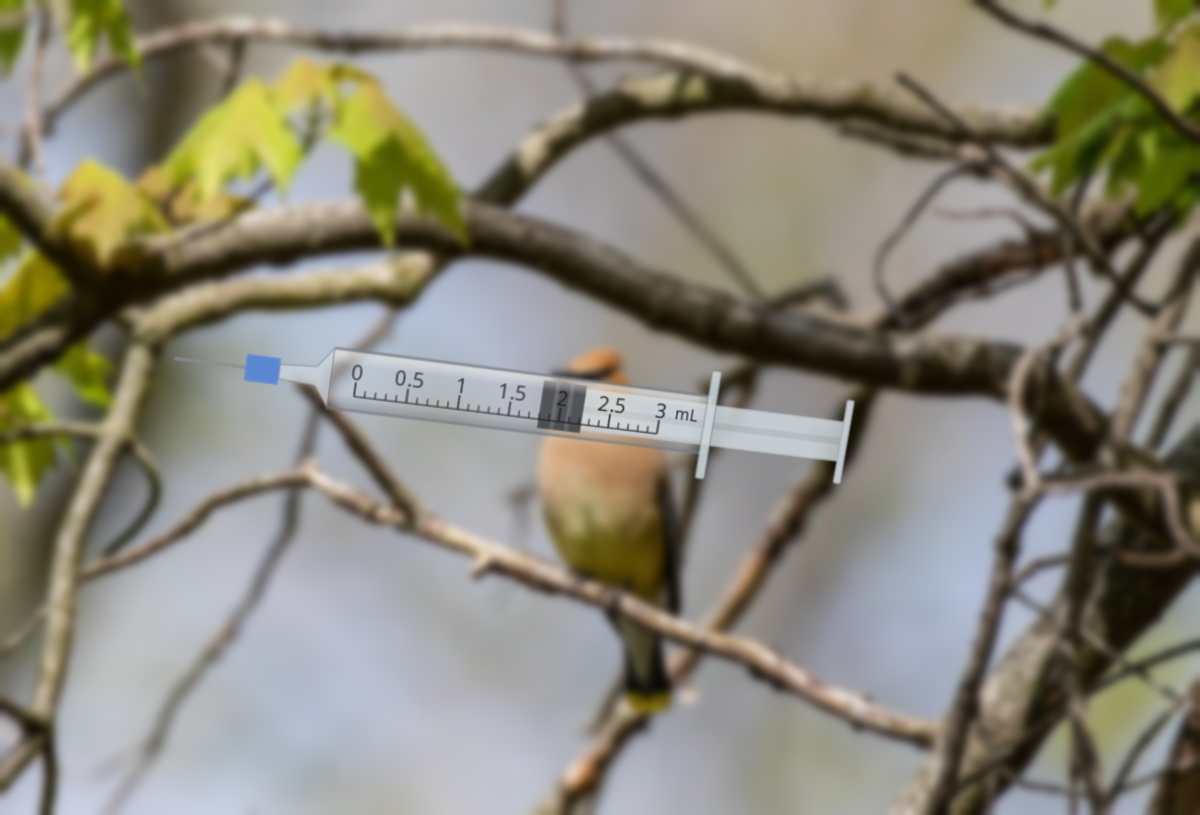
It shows 1.8 mL
